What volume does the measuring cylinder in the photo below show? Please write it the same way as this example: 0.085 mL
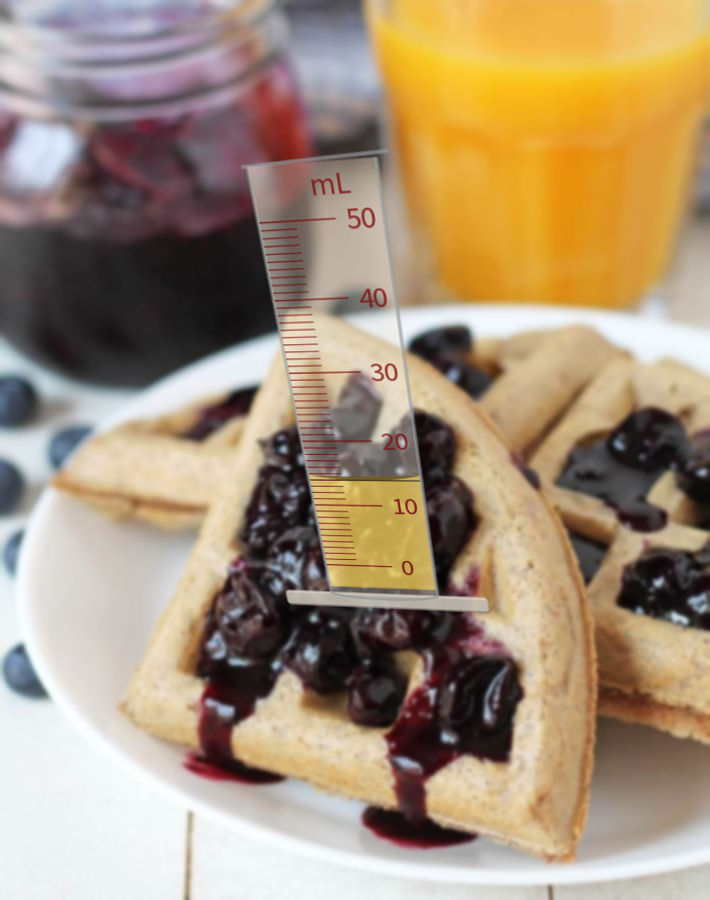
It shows 14 mL
